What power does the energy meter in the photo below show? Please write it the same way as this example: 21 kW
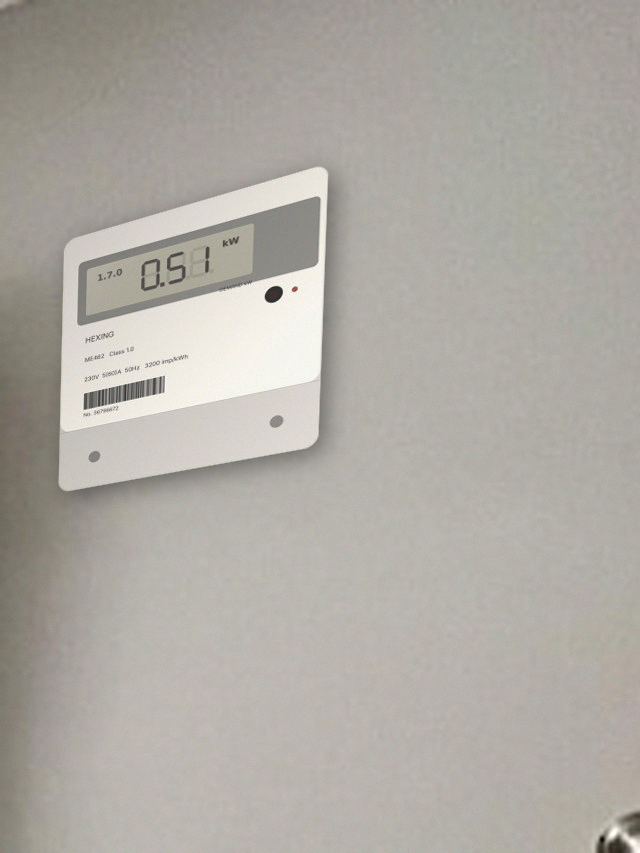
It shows 0.51 kW
